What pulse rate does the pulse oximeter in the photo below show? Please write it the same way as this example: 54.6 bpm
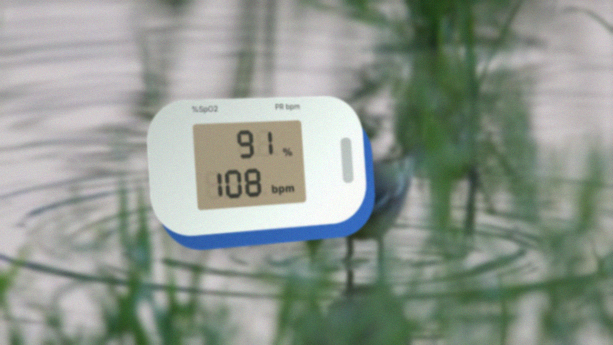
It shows 108 bpm
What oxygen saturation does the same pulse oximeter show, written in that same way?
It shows 91 %
